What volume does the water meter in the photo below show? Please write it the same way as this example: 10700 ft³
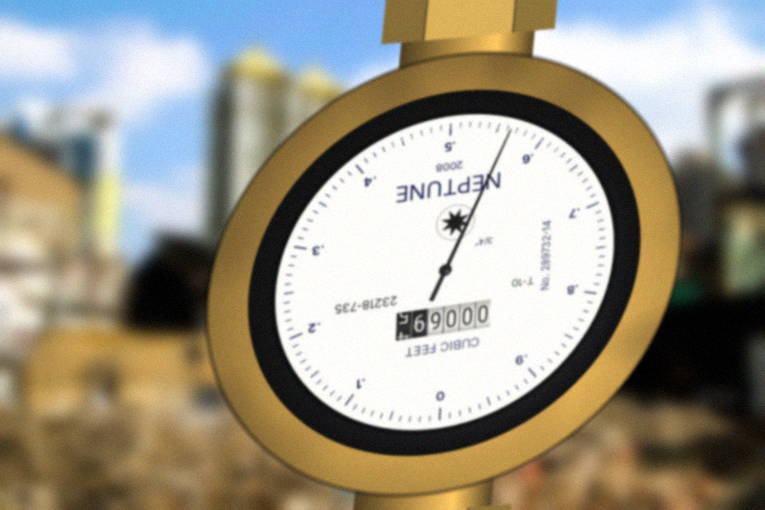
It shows 694.56 ft³
